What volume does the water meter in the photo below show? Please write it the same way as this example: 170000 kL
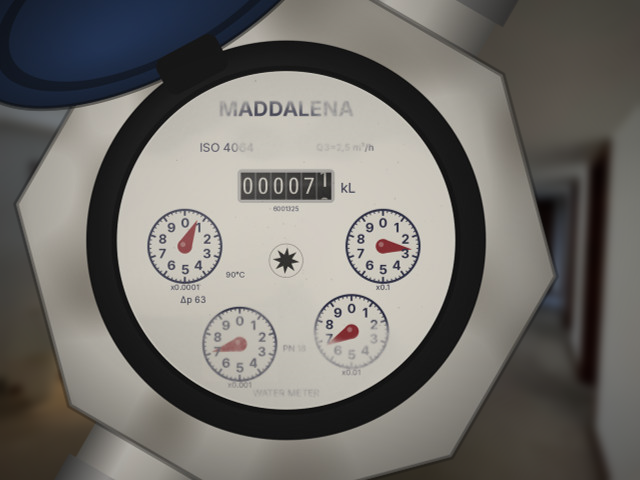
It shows 71.2670 kL
